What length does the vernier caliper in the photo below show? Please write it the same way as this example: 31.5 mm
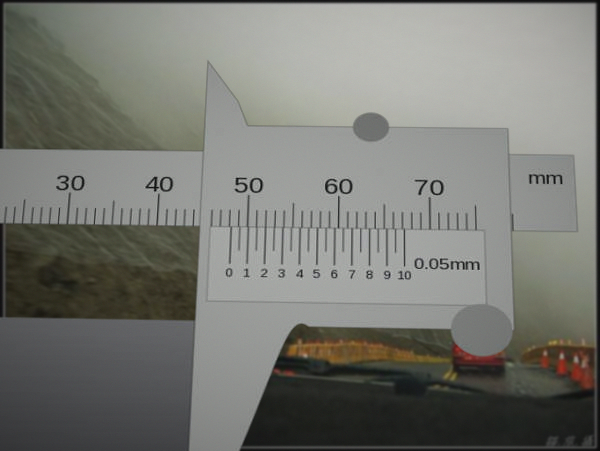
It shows 48.2 mm
